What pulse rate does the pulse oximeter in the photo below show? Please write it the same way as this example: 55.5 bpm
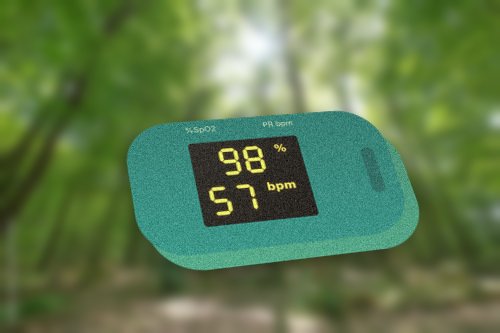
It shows 57 bpm
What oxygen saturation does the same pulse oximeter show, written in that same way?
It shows 98 %
